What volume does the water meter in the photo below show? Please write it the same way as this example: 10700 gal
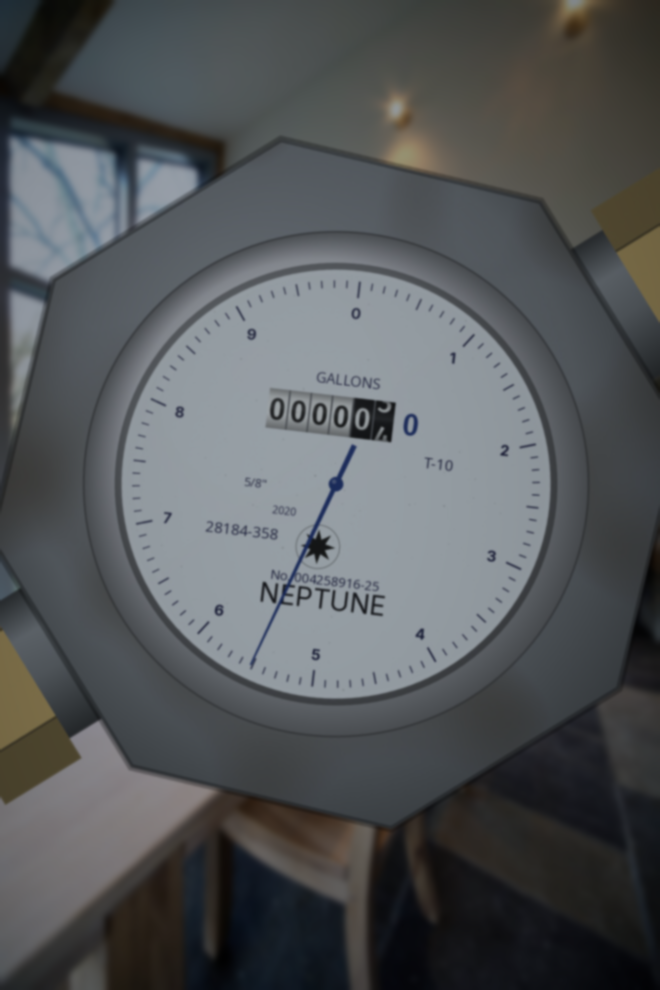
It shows 35.5 gal
